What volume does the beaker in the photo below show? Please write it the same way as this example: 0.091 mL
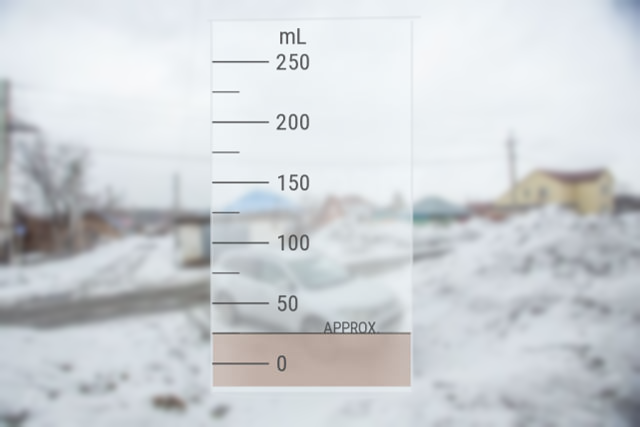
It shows 25 mL
